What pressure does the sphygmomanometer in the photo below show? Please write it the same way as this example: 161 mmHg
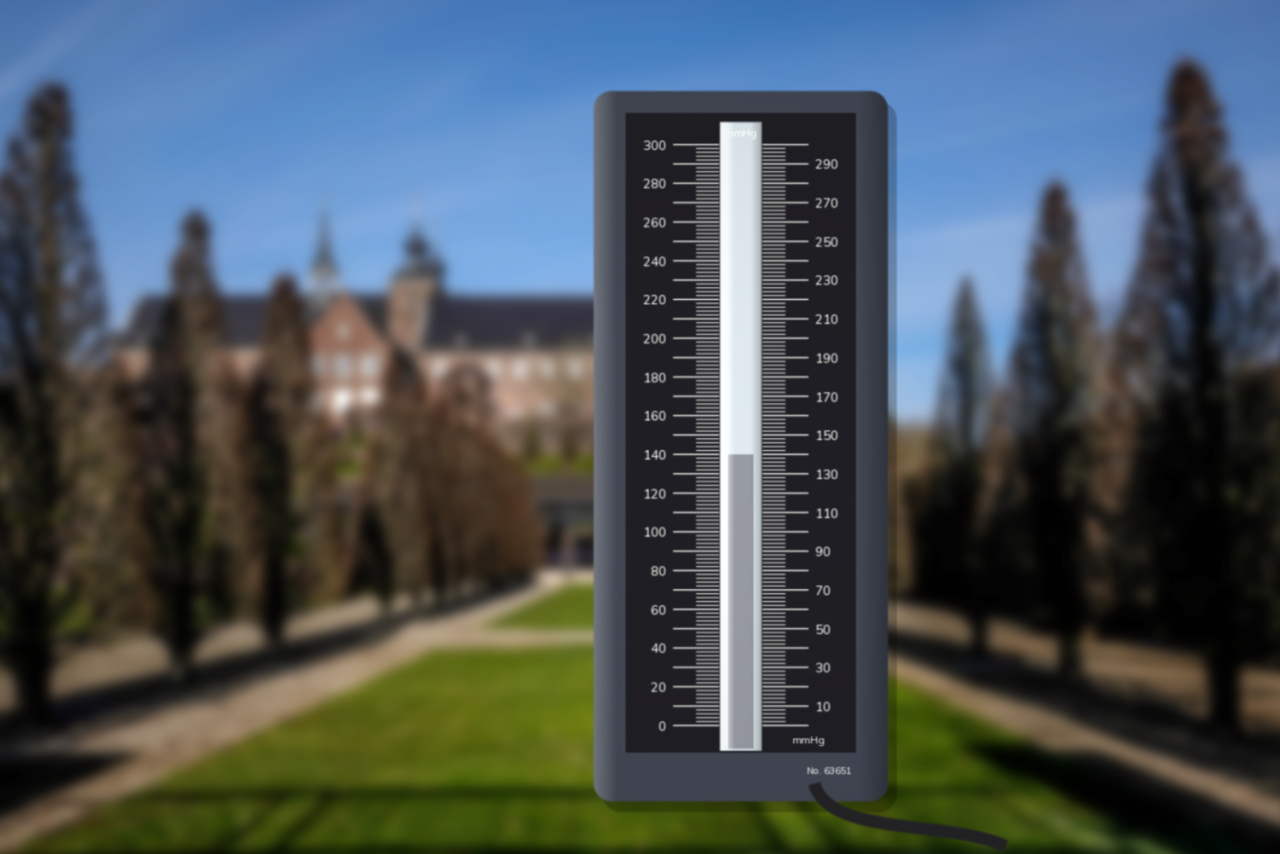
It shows 140 mmHg
